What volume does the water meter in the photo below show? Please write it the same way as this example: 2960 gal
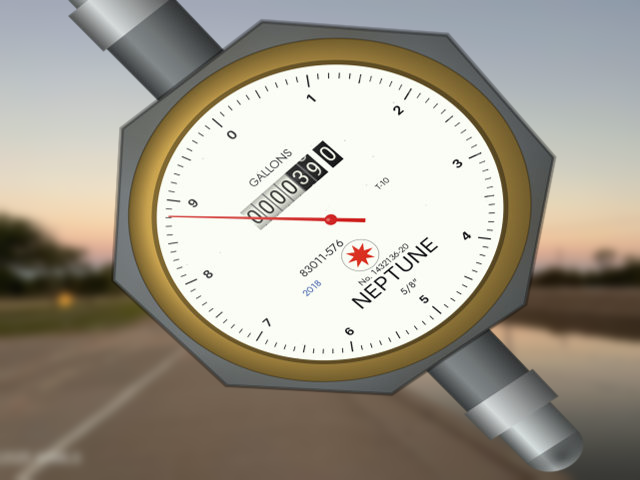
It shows 388.8 gal
